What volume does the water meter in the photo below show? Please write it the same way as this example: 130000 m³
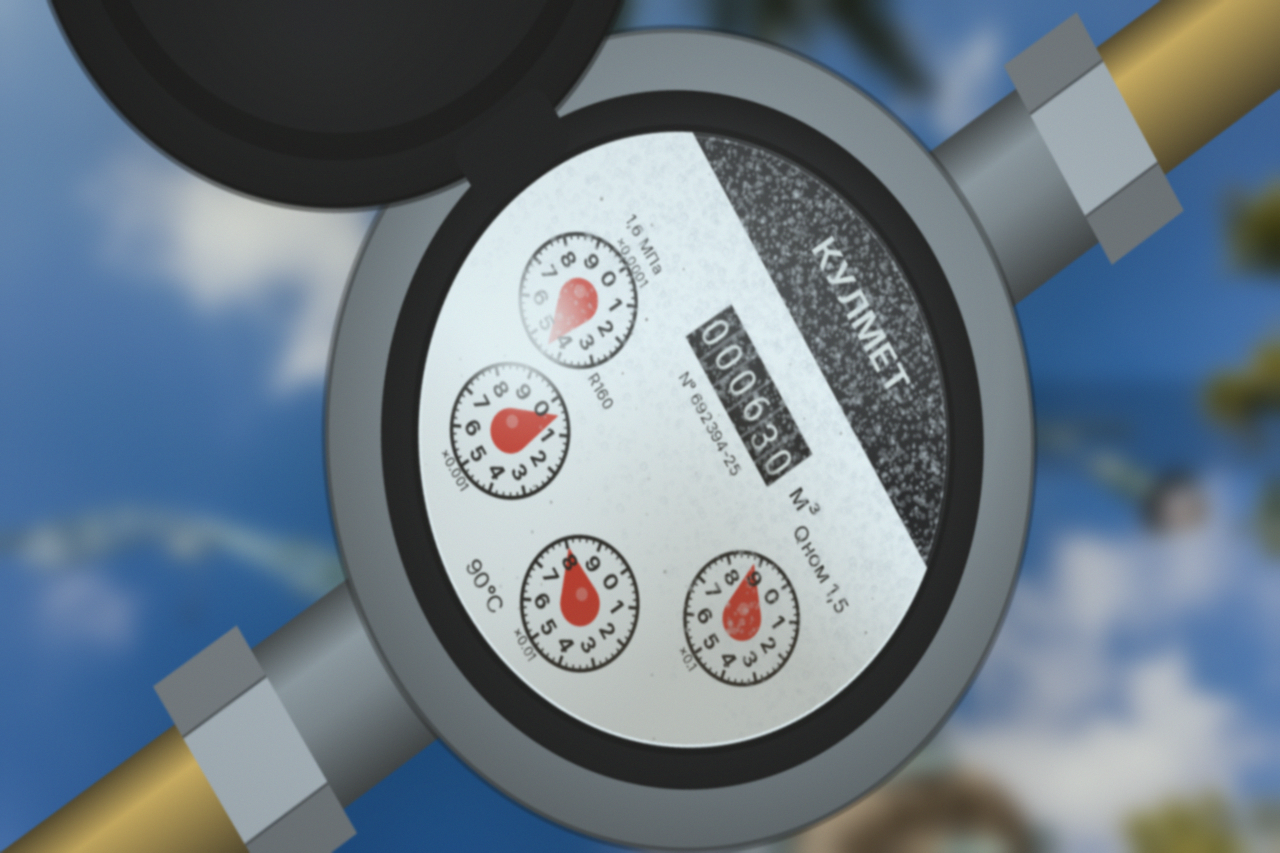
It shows 629.8804 m³
